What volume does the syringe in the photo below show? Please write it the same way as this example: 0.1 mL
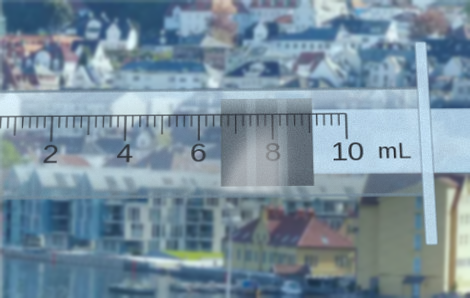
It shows 6.6 mL
